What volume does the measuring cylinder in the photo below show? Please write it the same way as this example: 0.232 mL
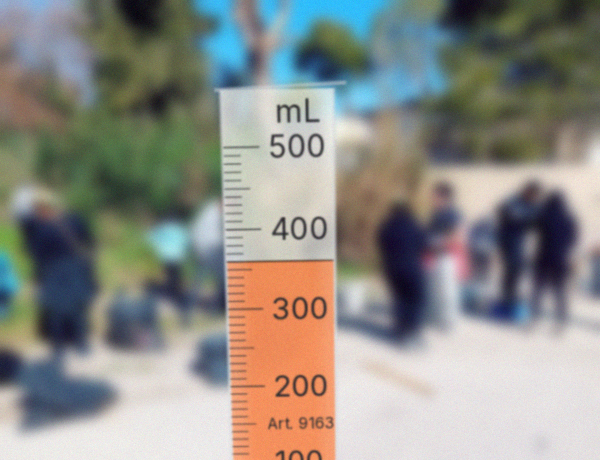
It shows 360 mL
